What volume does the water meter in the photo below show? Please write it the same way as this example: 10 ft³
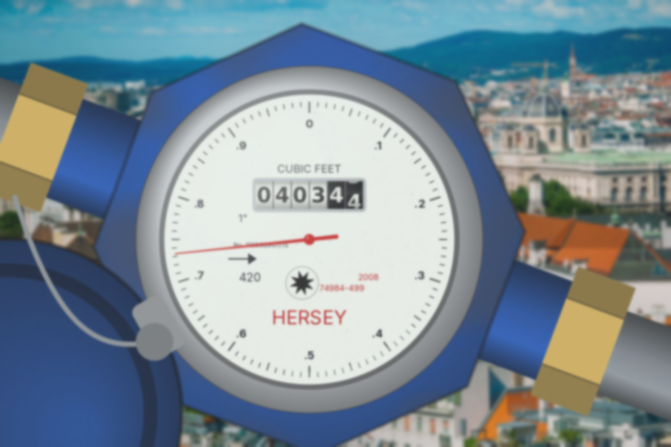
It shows 40343.73 ft³
